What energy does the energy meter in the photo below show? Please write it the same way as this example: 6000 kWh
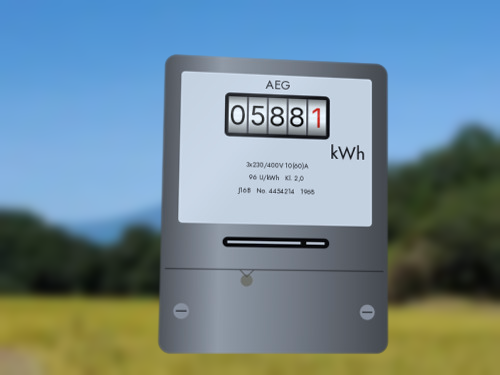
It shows 588.1 kWh
